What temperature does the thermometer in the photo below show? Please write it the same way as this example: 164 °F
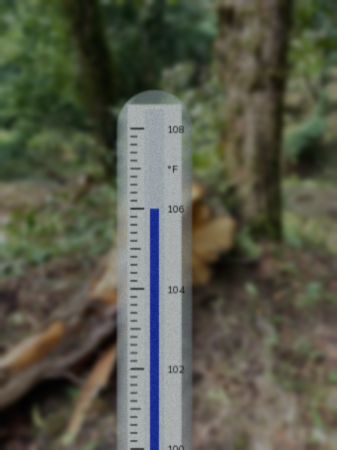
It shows 106 °F
